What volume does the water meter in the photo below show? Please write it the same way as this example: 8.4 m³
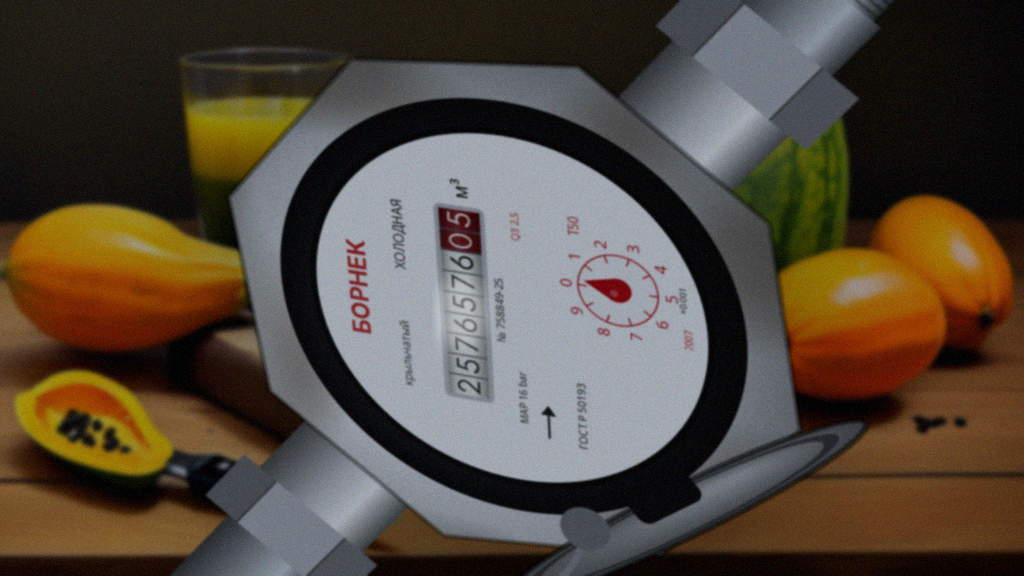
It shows 2576576.050 m³
